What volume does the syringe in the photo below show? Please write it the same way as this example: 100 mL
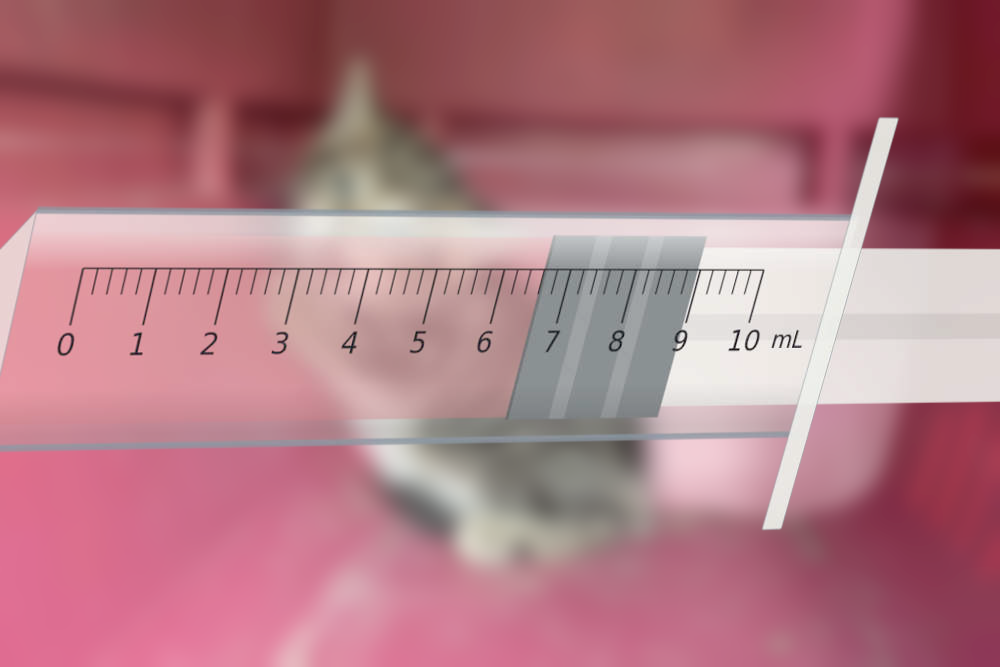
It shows 6.6 mL
